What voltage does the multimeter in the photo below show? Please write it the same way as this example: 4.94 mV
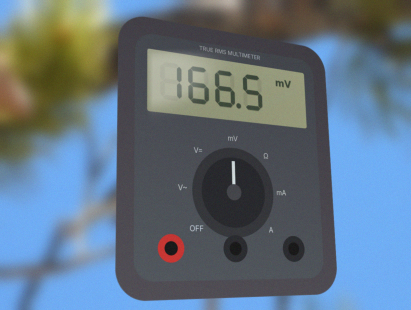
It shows 166.5 mV
